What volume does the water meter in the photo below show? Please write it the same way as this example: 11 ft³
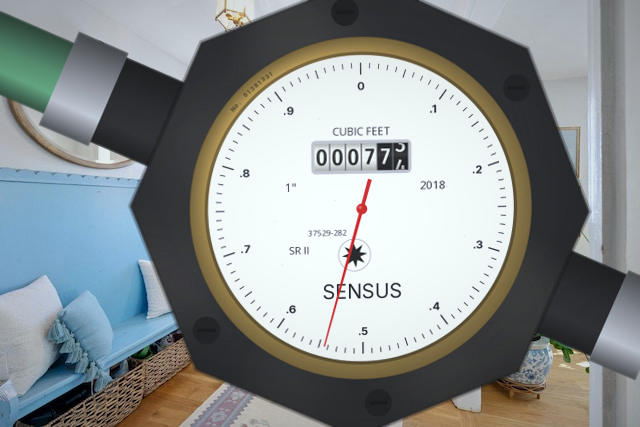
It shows 773.54 ft³
